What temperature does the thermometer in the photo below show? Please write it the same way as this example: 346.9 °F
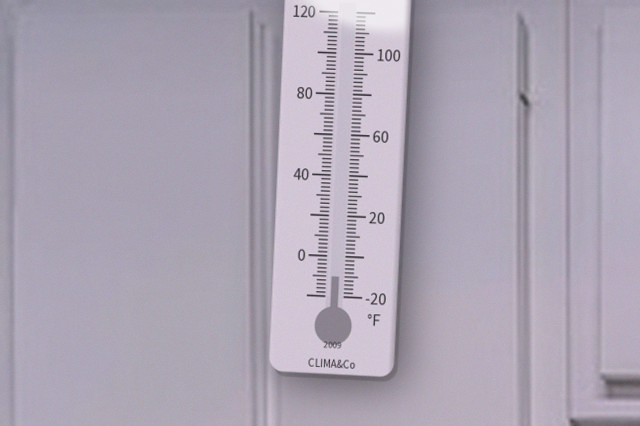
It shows -10 °F
